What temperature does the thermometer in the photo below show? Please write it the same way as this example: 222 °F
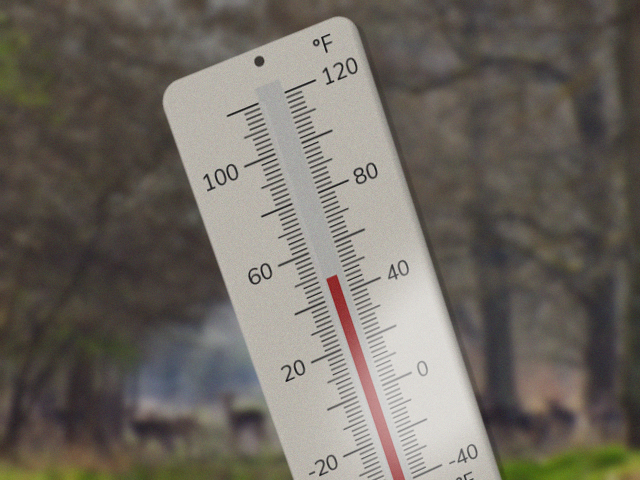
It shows 48 °F
